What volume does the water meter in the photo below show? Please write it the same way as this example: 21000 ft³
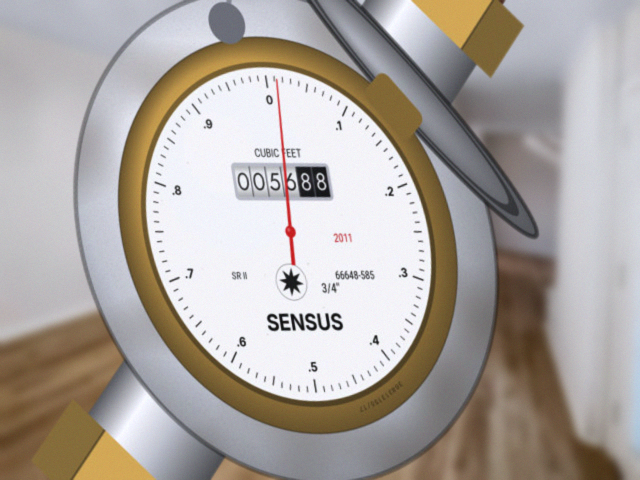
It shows 5688.01 ft³
